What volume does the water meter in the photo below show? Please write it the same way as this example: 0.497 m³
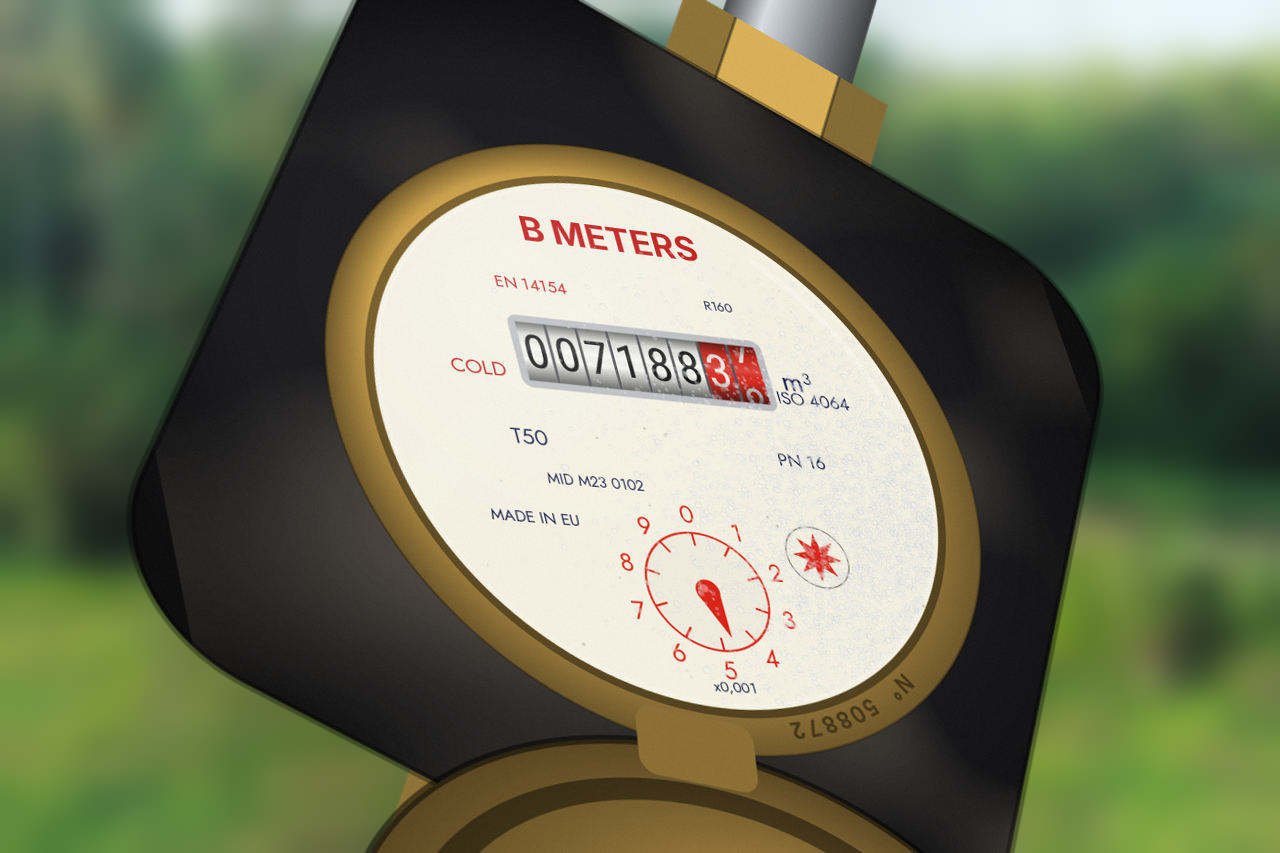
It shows 7188.374 m³
